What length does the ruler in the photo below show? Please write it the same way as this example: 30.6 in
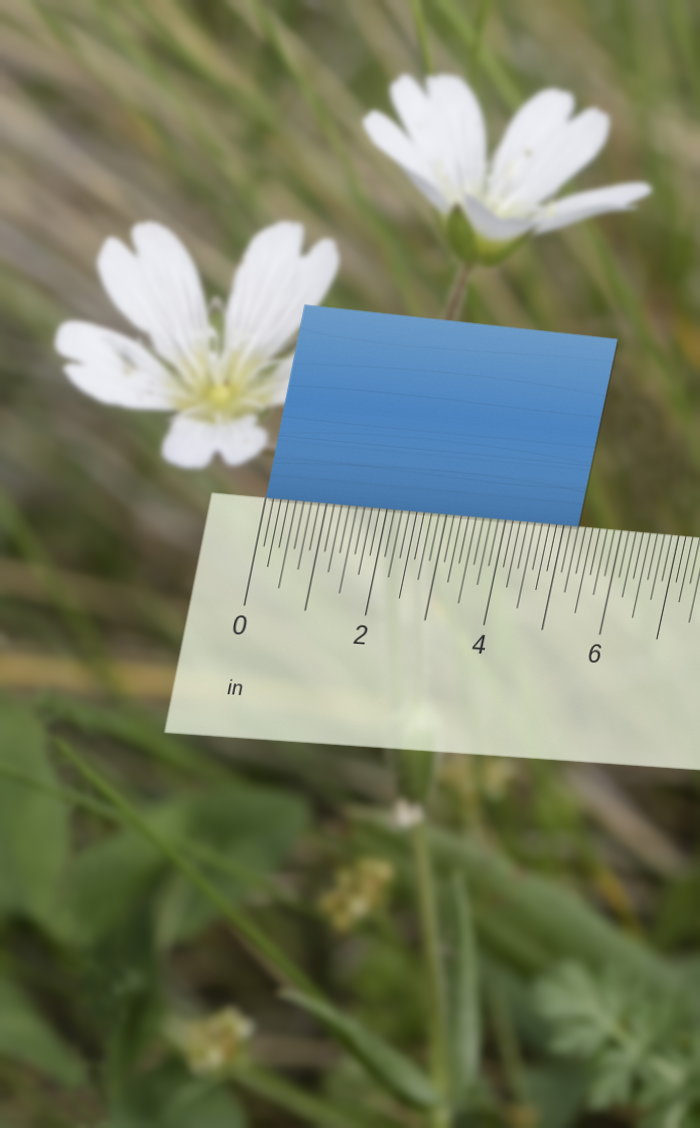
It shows 5.25 in
